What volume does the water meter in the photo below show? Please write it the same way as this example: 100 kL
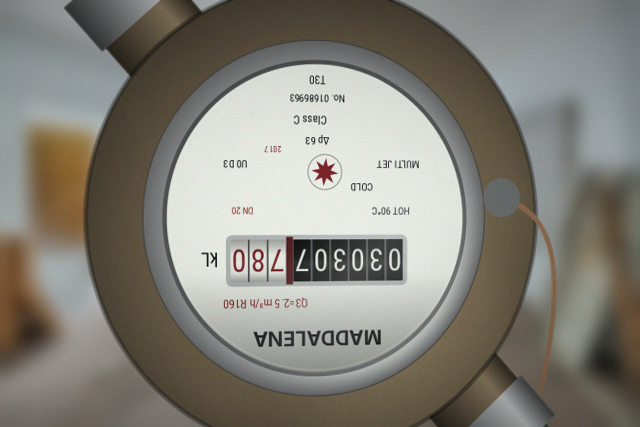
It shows 30307.780 kL
